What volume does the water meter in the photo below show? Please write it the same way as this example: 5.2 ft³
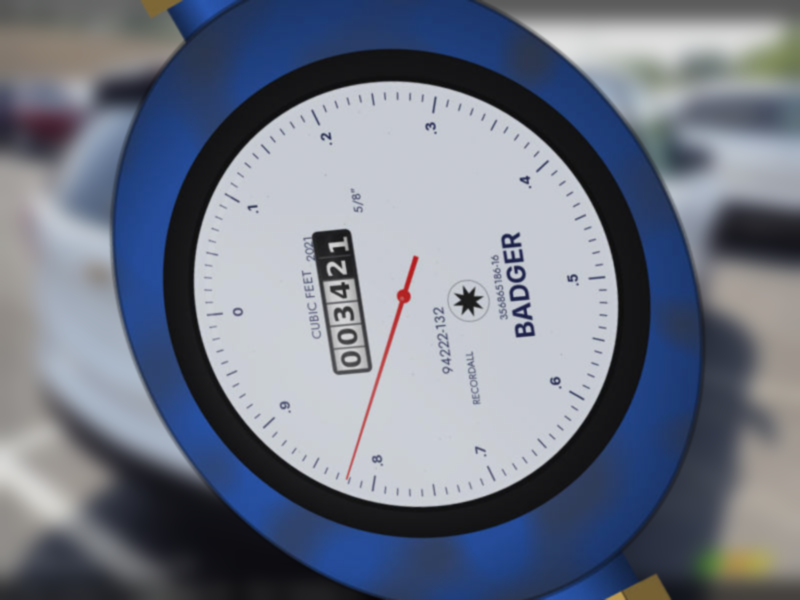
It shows 3420.82 ft³
